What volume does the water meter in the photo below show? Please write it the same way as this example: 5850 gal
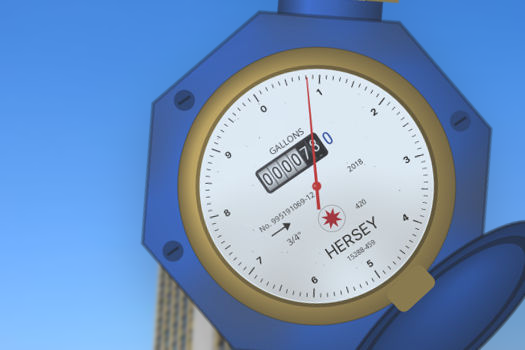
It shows 780.8 gal
